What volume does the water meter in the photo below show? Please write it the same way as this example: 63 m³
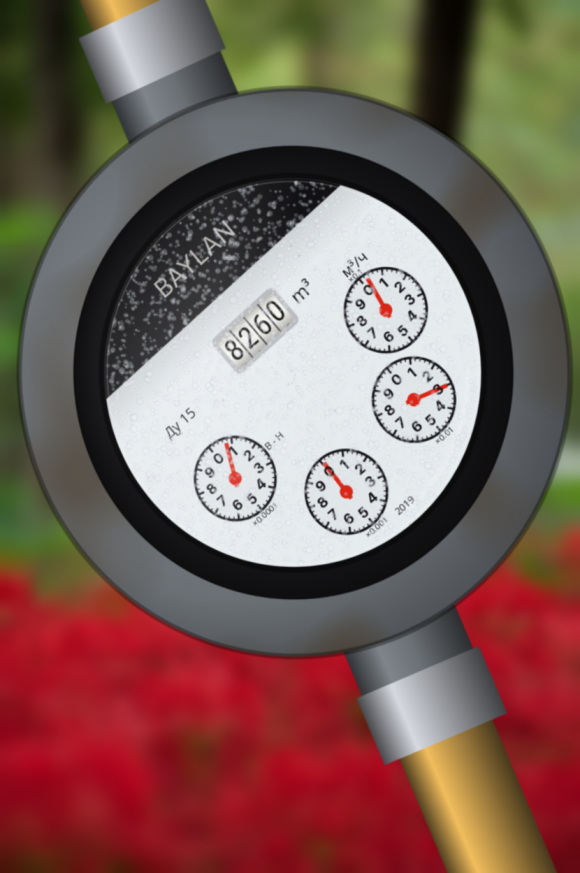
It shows 8260.0300 m³
